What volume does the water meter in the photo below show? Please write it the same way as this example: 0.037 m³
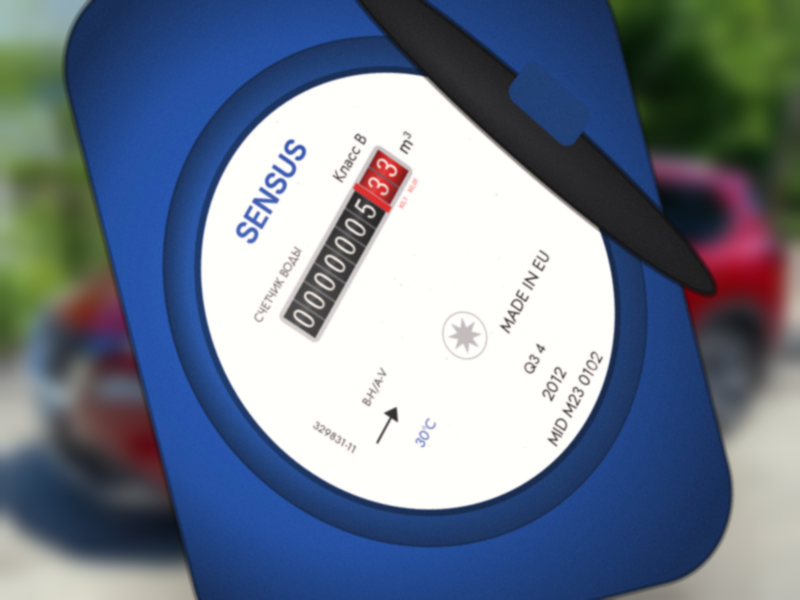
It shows 5.33 m³
